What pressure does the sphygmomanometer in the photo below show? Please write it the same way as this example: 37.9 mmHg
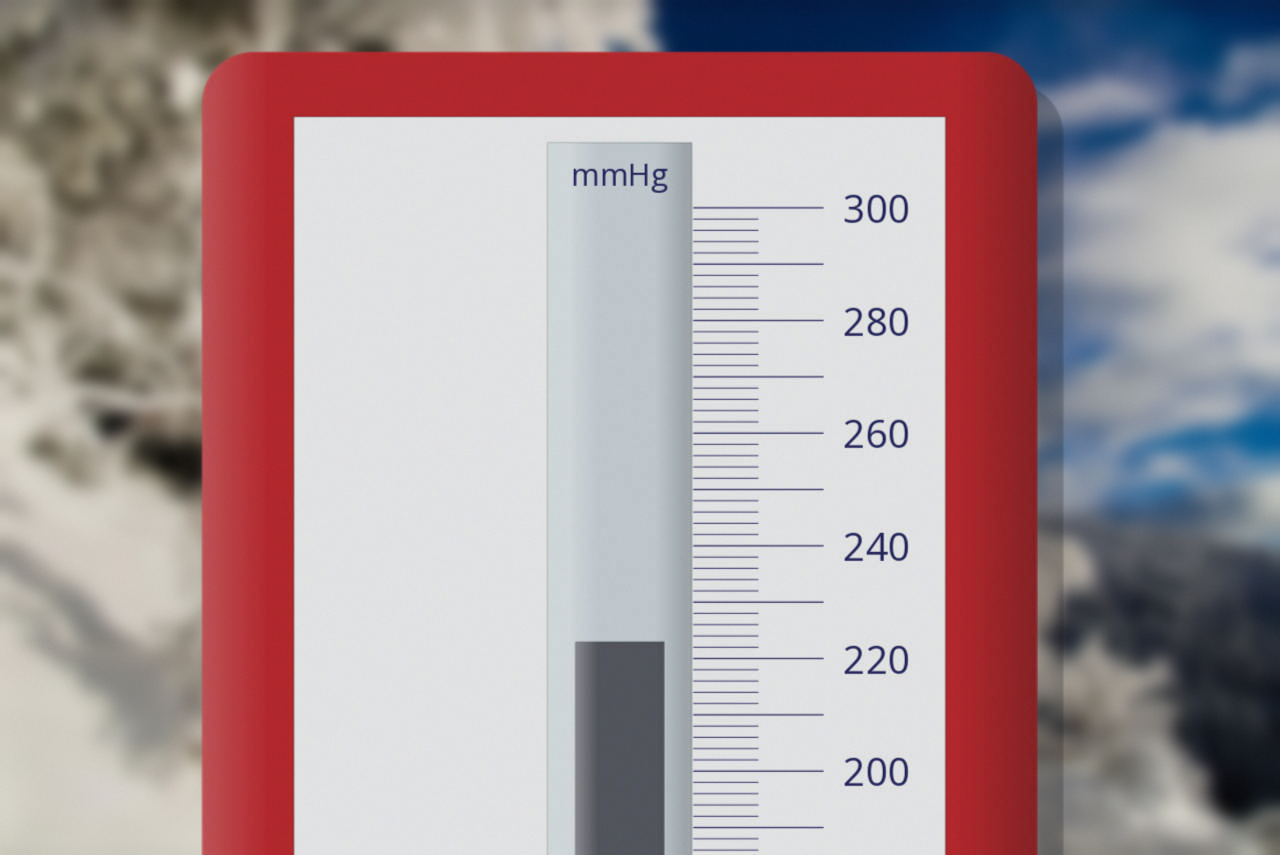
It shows 223 mmHg
